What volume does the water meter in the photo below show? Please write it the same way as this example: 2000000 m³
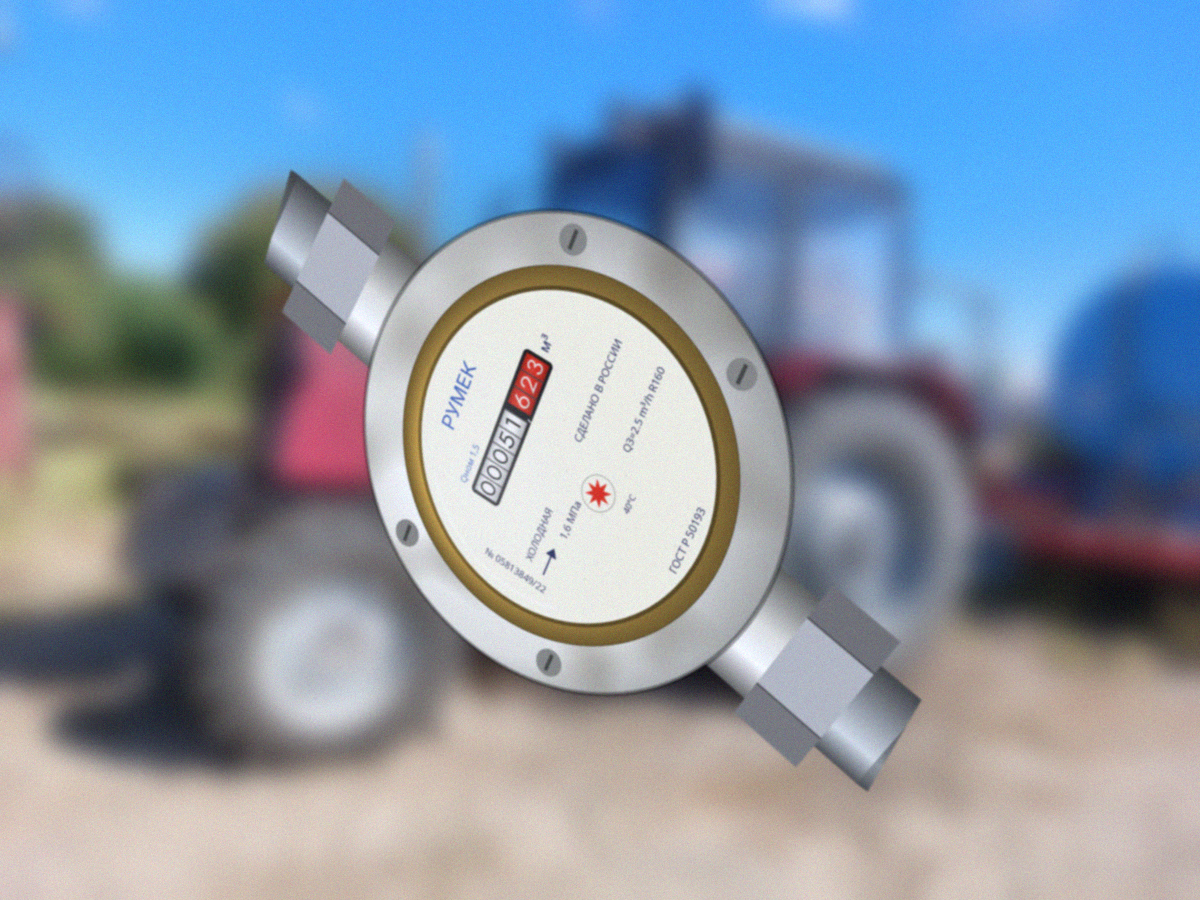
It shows 51.623 m³
